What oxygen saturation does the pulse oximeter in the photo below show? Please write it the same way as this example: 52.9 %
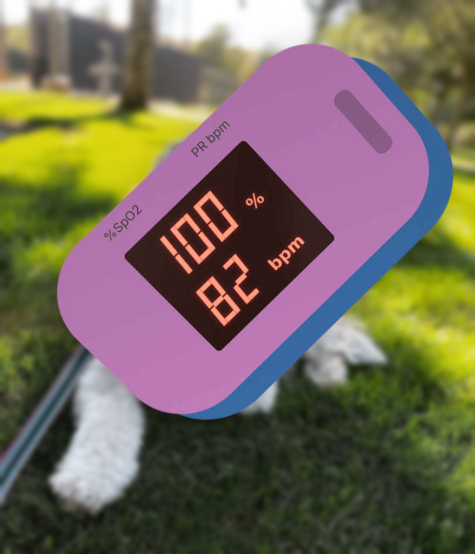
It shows 100 %
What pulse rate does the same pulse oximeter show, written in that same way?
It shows 82 bpm
